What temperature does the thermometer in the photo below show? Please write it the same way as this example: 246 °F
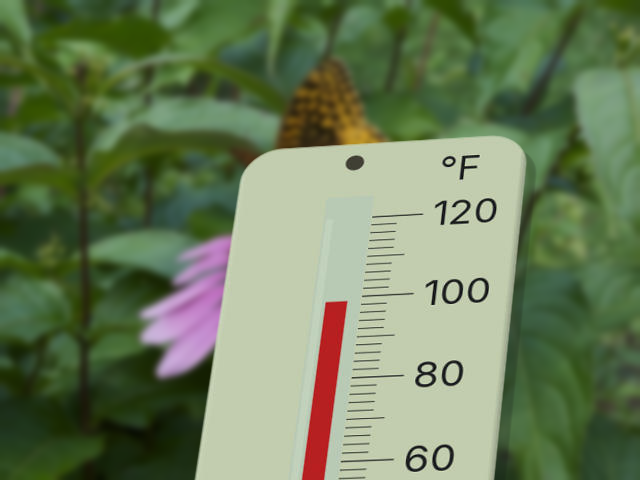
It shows 99 °F
